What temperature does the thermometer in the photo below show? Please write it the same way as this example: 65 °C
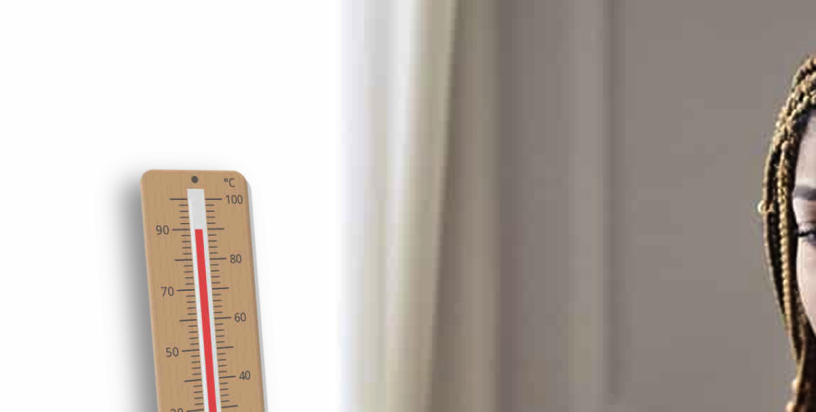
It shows 90 °C
